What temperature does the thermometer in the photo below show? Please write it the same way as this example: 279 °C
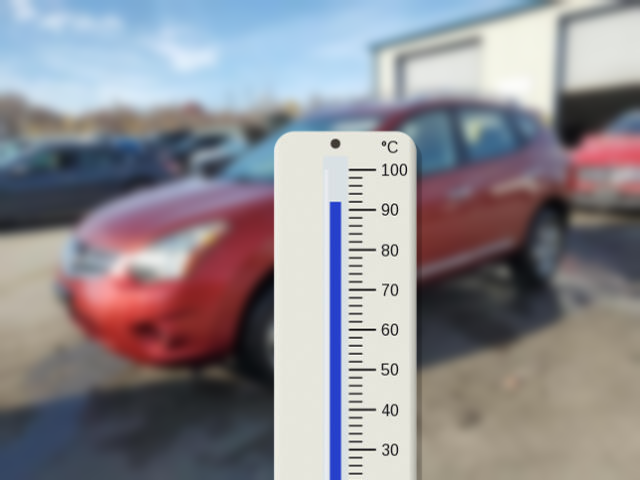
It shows 92 °C
